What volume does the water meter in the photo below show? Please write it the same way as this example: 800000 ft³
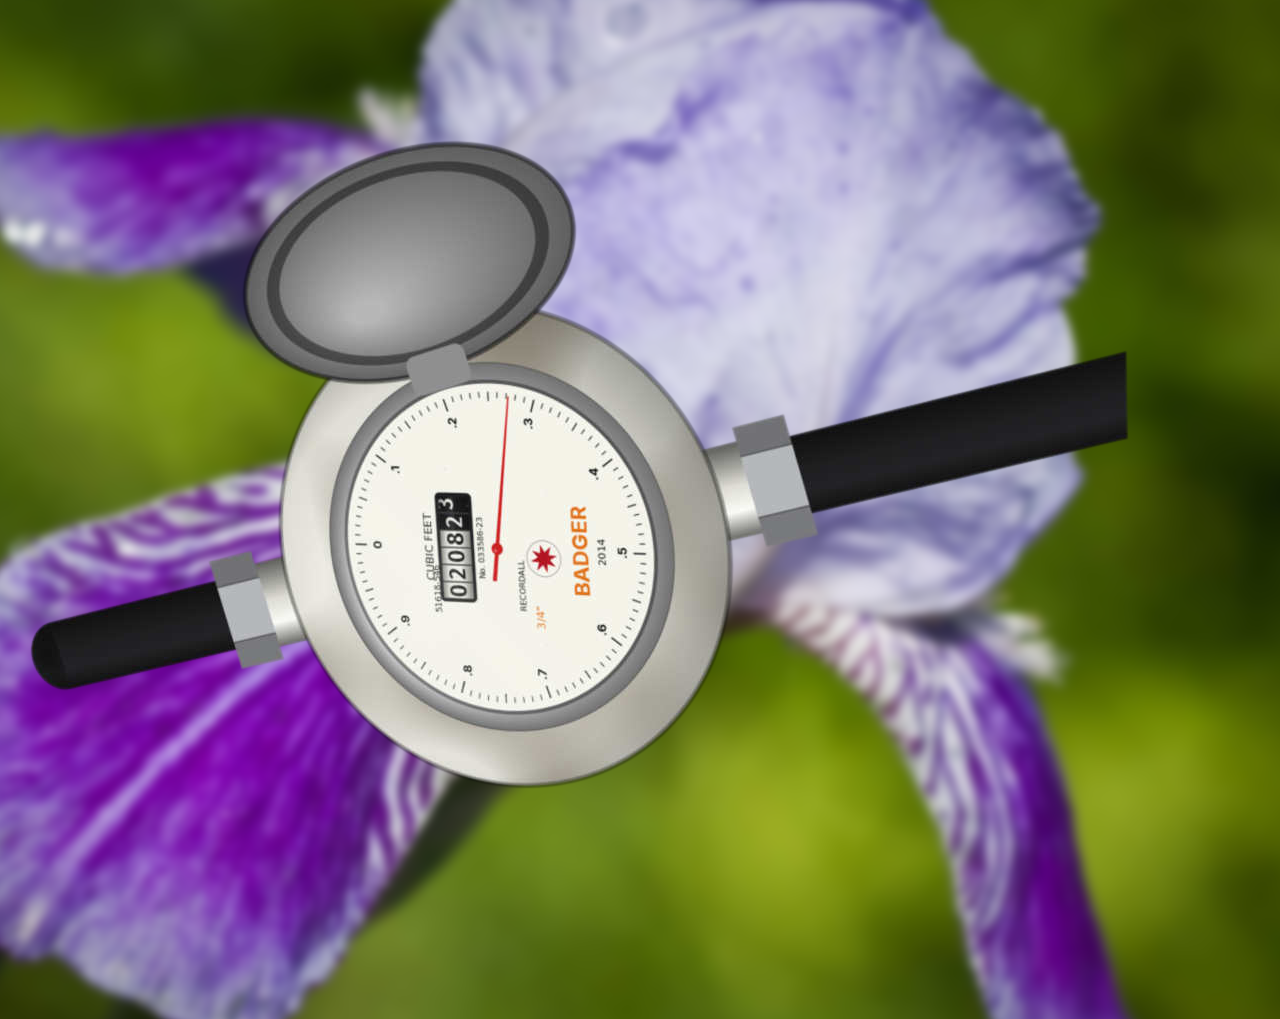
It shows 20823.27 ft³
